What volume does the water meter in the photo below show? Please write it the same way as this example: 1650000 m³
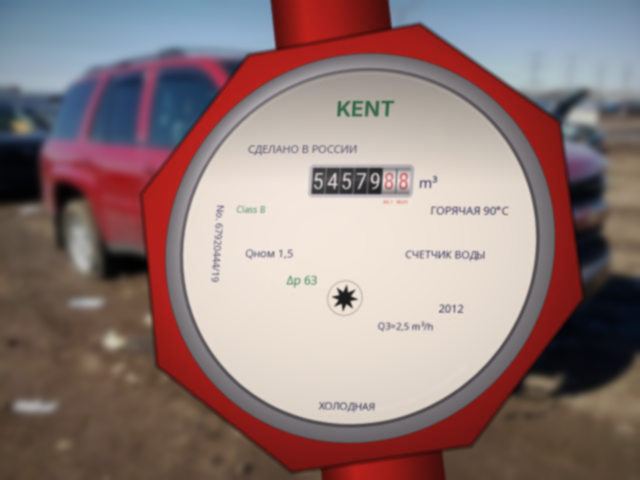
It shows 54579.88 m³
